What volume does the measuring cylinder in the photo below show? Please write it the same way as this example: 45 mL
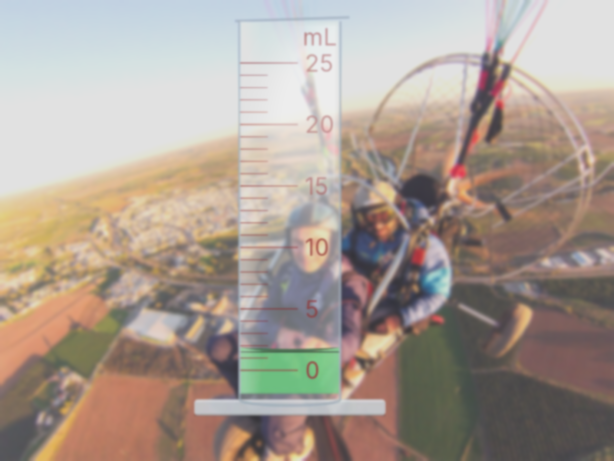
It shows 1.5 mL
